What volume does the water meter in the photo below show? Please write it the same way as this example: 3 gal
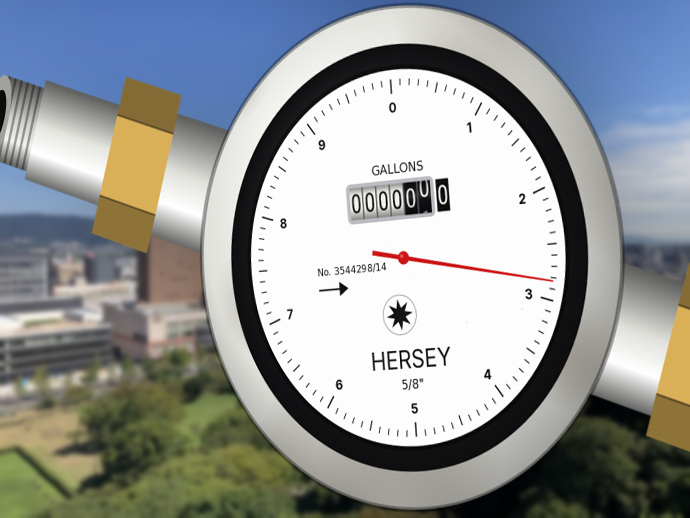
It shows 2.8 gal
